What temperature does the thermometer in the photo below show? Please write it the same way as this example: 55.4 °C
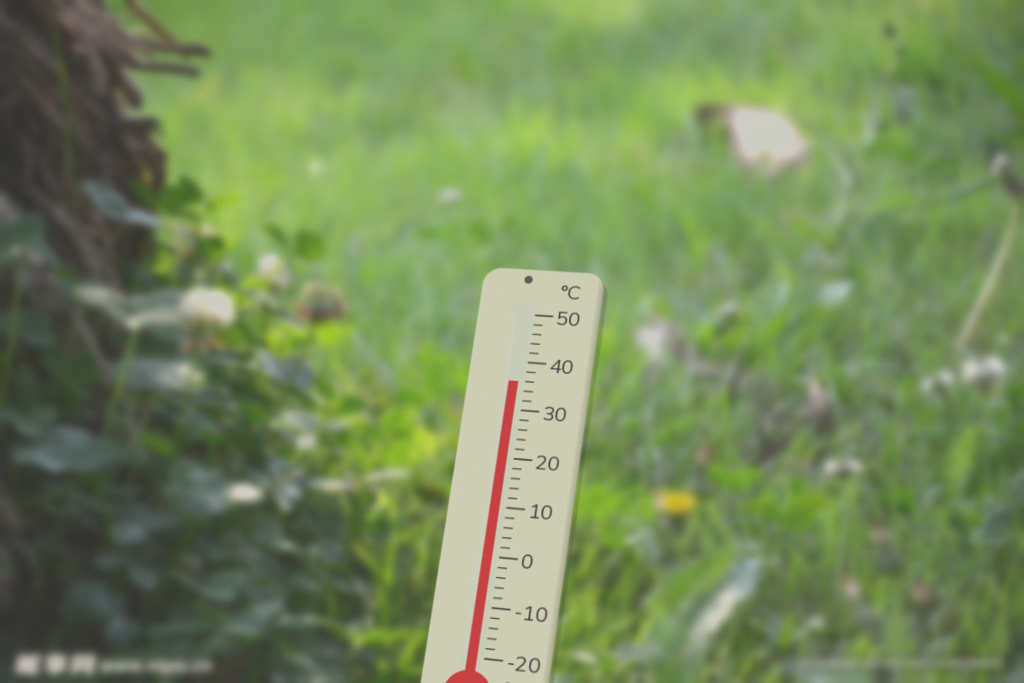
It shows 36 °C
